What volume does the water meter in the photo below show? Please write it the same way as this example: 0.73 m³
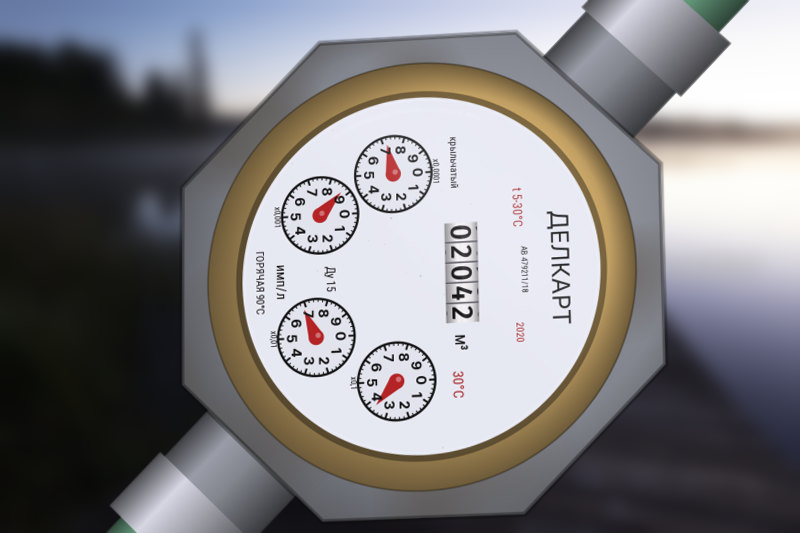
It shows 2042.3687 m³
